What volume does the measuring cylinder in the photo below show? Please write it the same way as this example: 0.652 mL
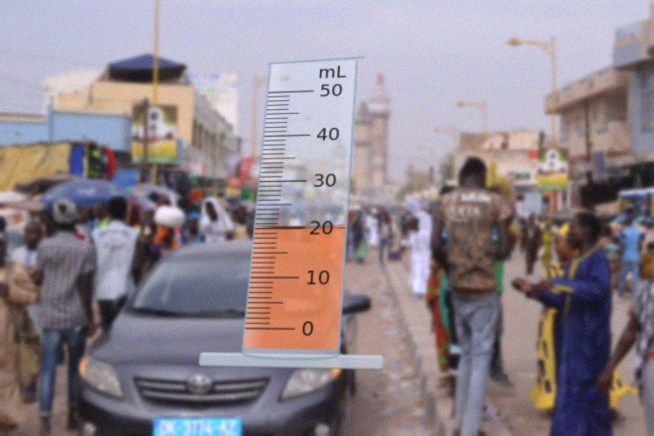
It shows 20 mL
